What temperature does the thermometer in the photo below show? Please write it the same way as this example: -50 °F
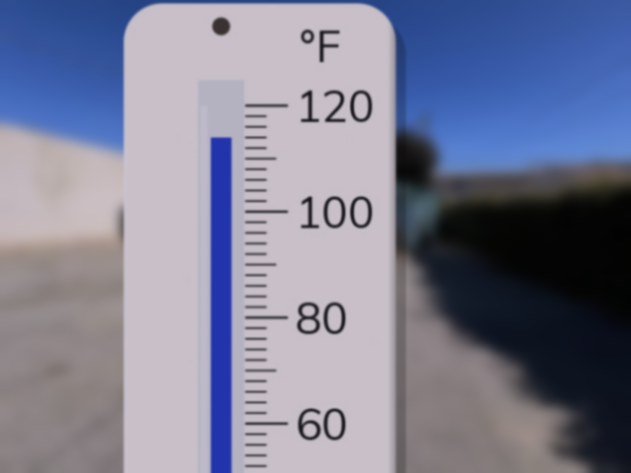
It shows 114 °F
